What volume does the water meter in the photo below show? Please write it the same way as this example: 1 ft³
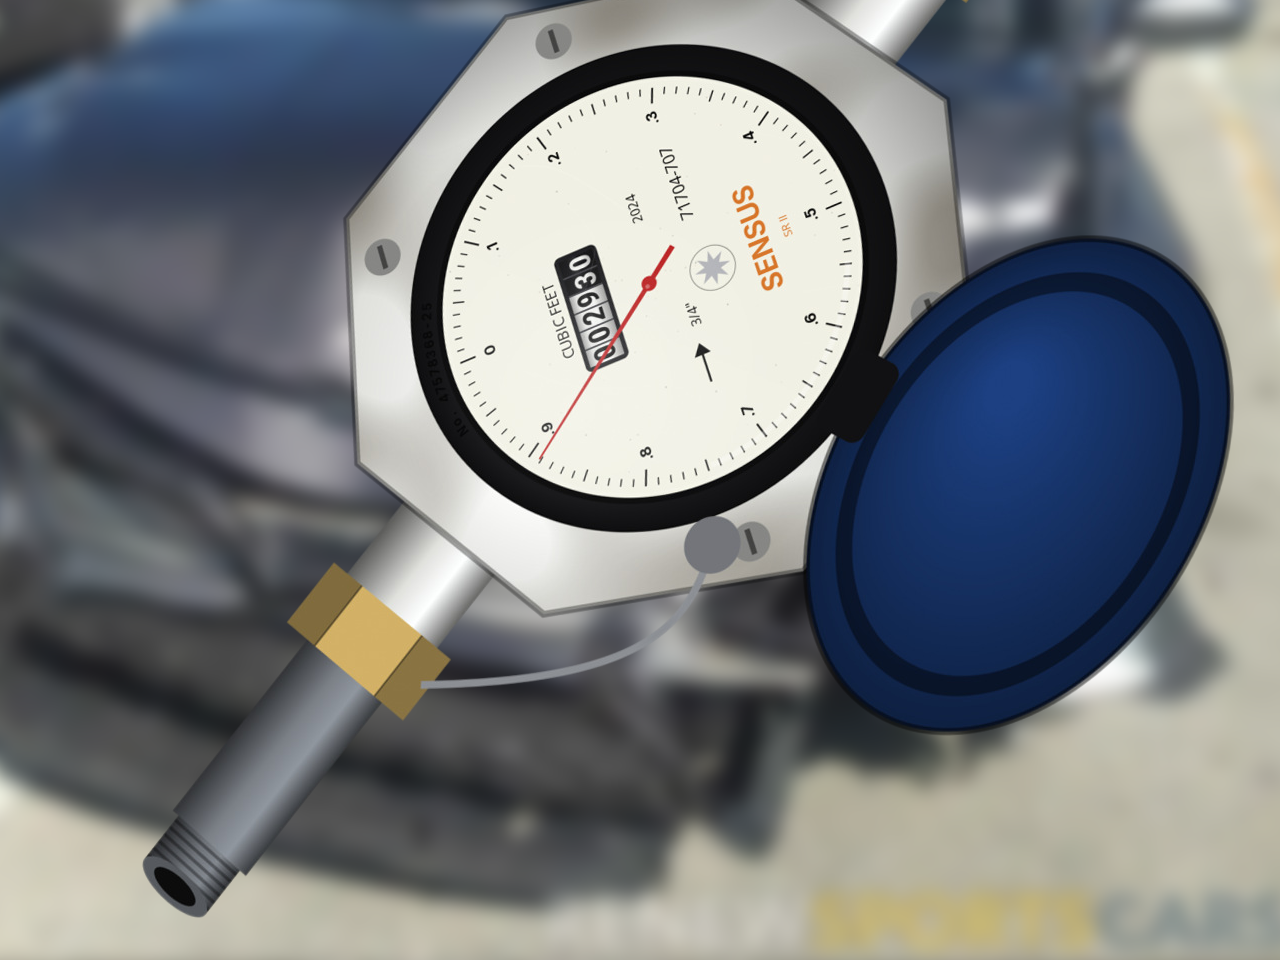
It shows 2929.89 ft³
